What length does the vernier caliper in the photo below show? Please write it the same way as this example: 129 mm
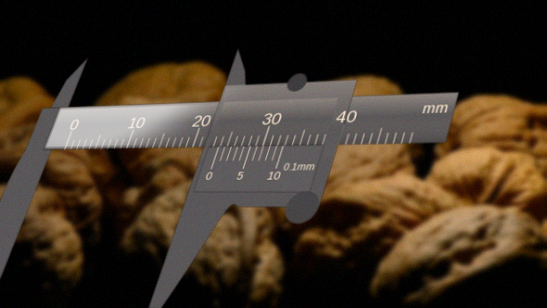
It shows 23.8 mm
